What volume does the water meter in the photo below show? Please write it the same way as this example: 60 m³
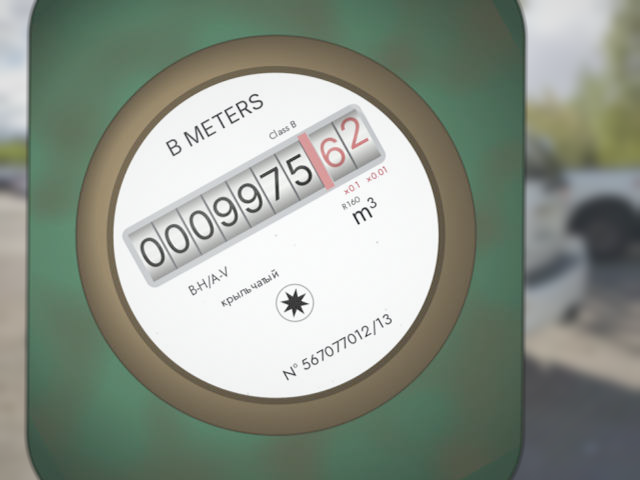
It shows 9975.62 m³
